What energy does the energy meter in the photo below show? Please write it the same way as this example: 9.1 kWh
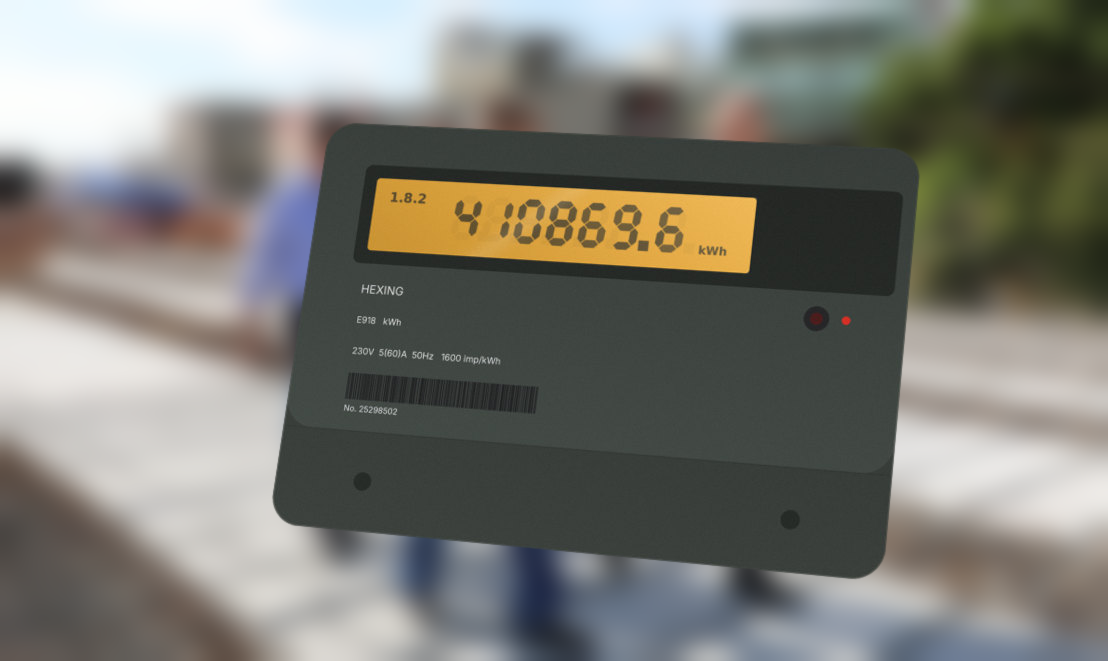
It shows 410869.6 kWh
